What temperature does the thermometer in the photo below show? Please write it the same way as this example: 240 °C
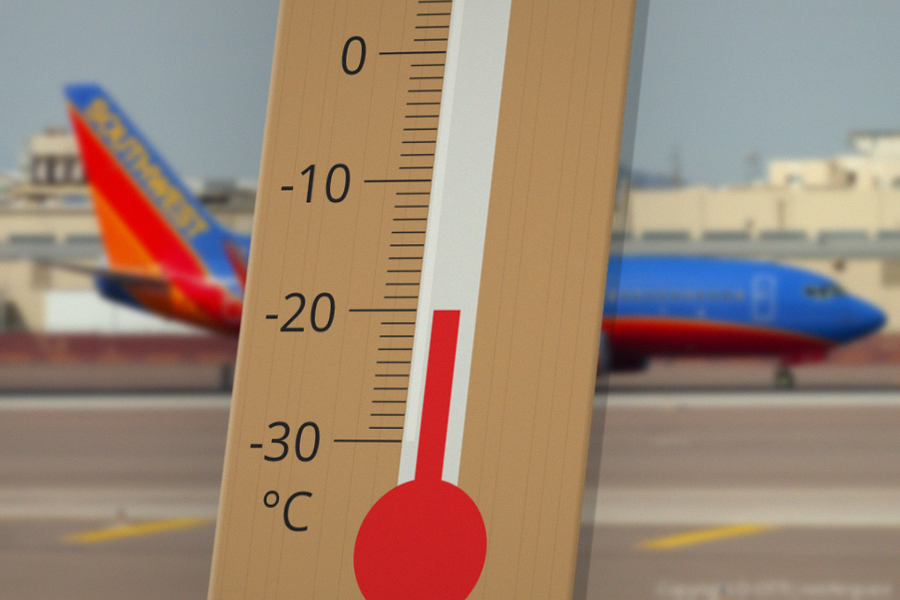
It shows -20 °C
